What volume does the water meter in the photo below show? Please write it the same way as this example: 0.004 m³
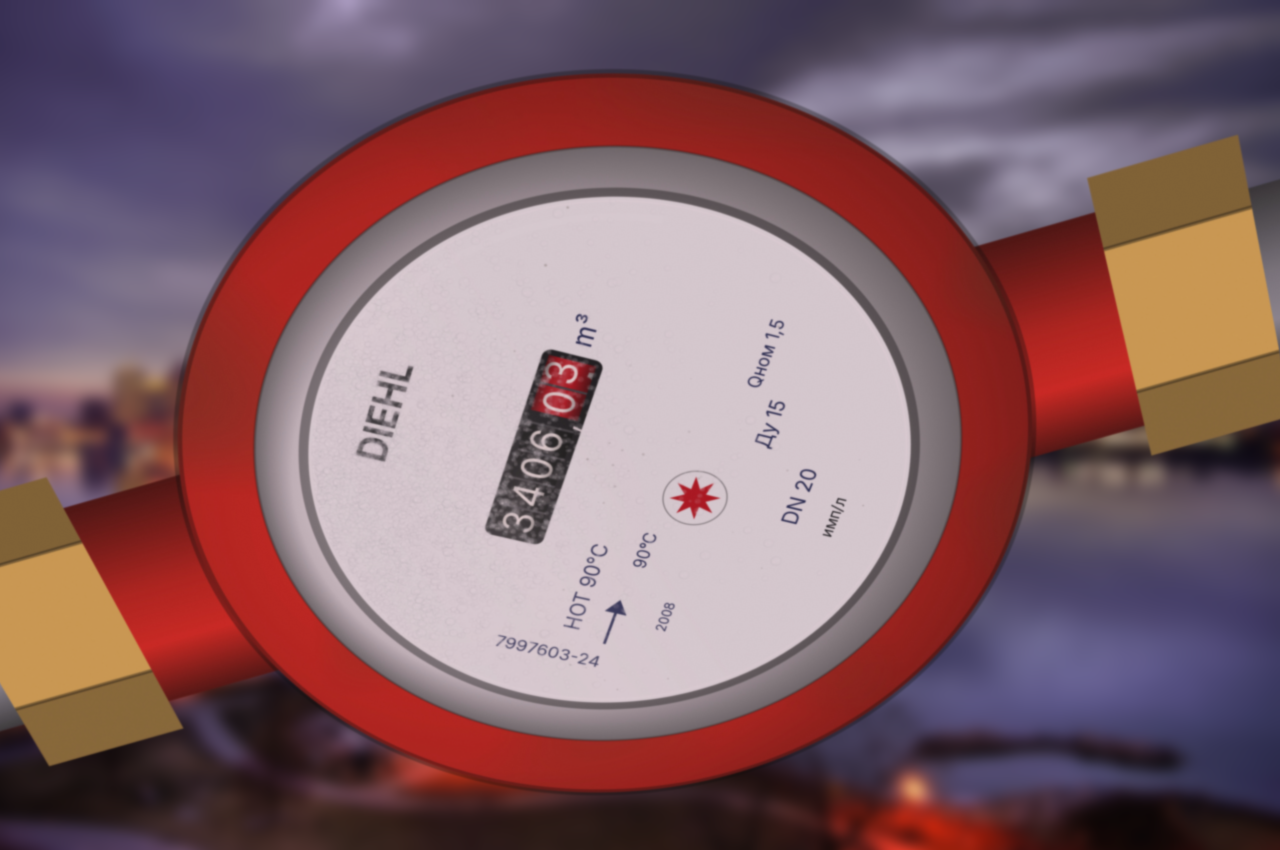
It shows 3406.03 m³
